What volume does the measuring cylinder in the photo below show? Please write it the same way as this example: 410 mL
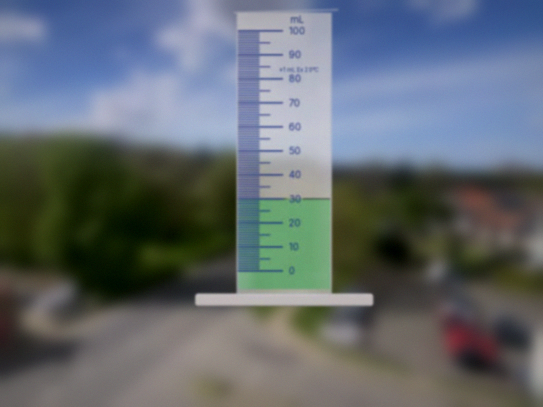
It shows 30 mL
